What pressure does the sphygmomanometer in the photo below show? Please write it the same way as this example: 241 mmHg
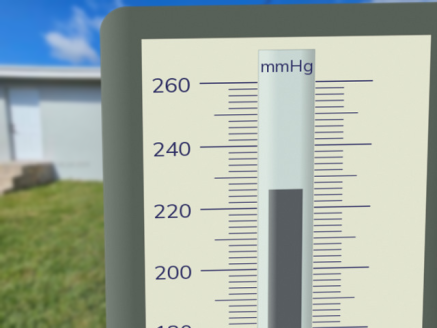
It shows 226 mmHg
